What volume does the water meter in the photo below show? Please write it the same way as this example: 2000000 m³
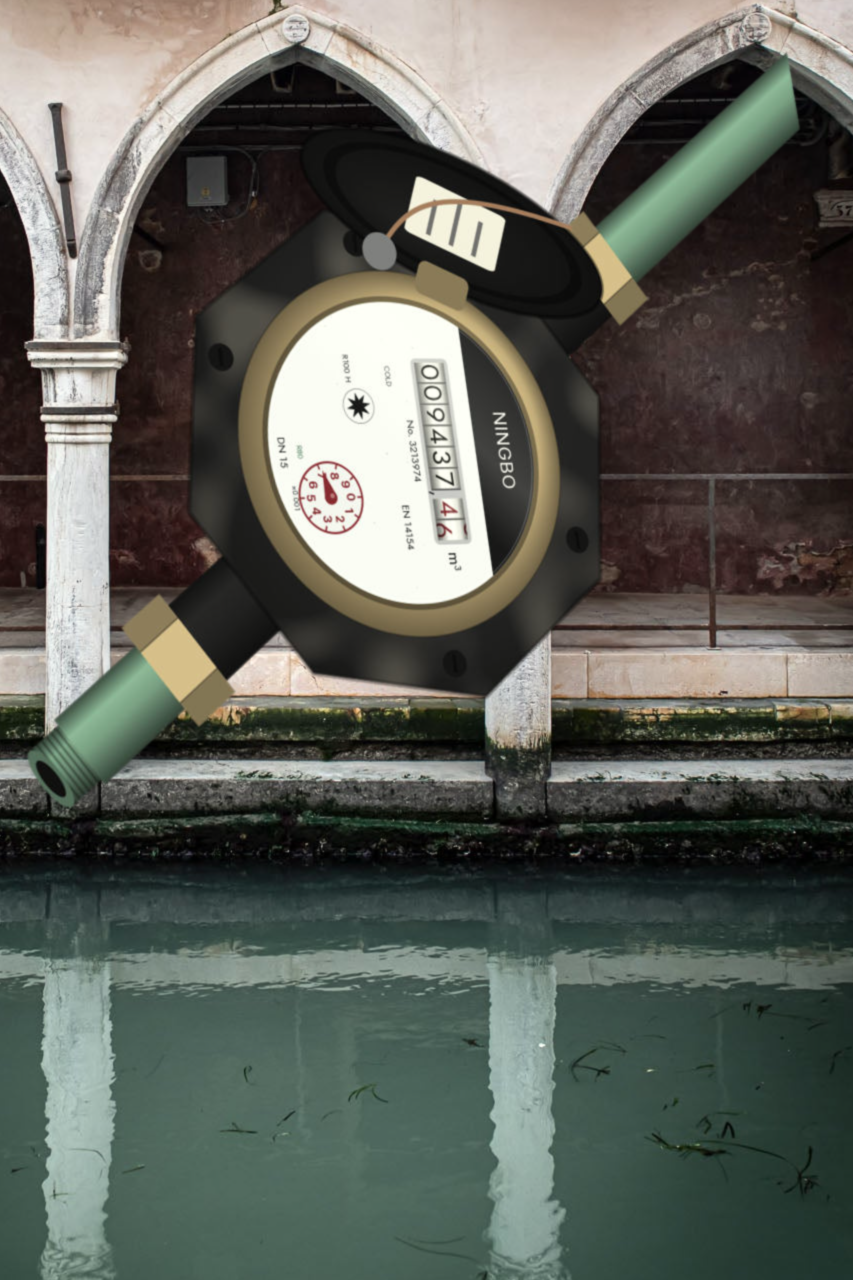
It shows 9437.457 m³
